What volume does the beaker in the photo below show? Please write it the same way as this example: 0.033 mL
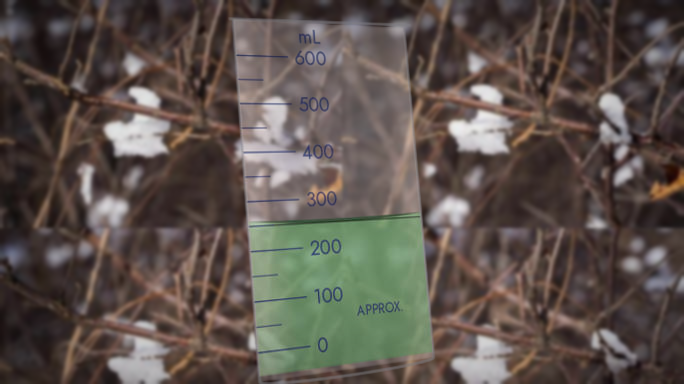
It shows 250 mL
